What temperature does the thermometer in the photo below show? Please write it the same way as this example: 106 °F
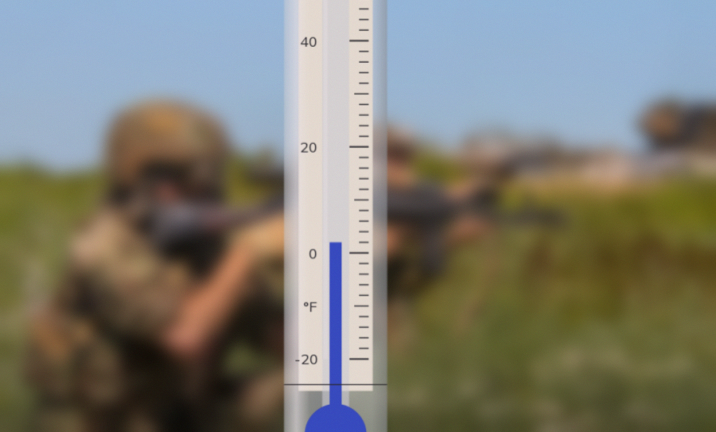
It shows 2 °F
